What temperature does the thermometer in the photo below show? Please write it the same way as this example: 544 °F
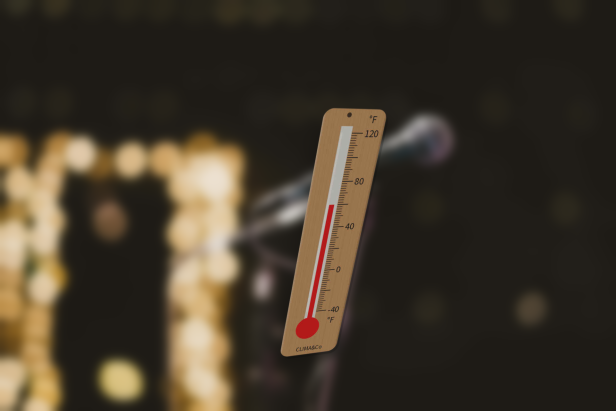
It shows 60 °F
